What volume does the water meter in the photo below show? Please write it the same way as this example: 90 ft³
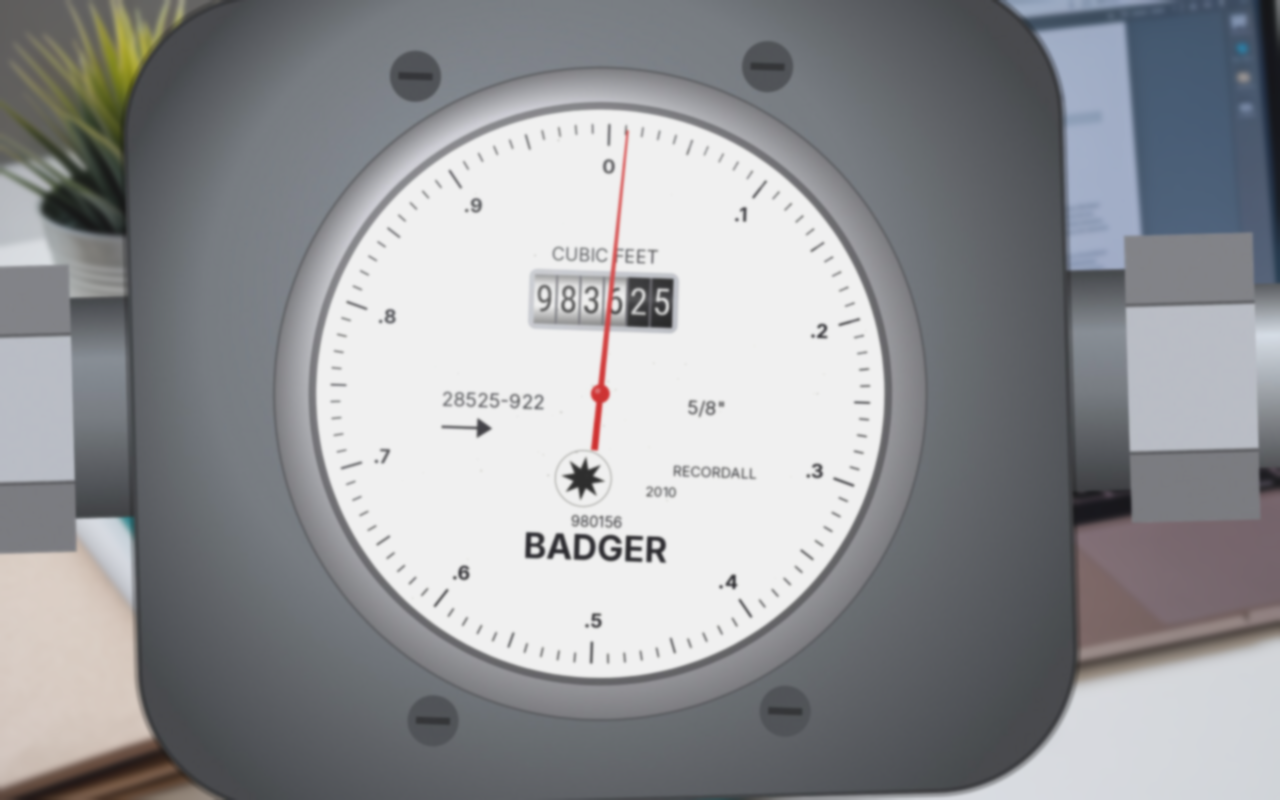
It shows 983625.01 ft³
